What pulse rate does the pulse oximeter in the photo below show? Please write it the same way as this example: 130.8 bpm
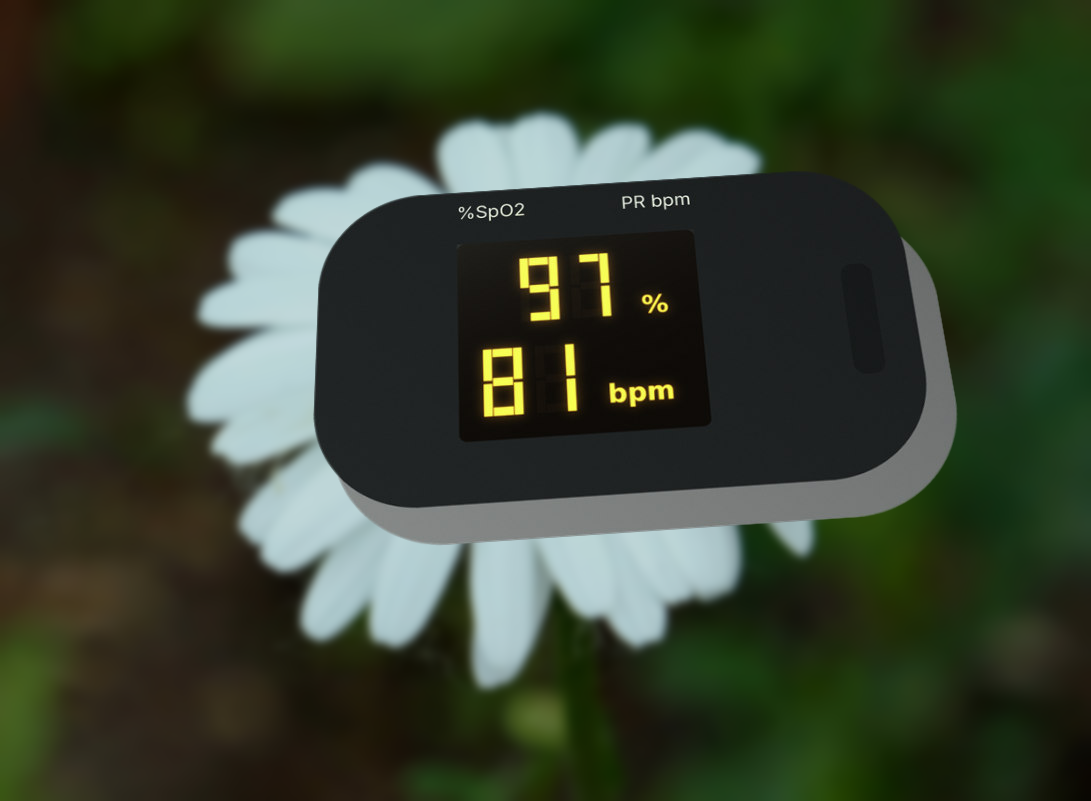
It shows 81 bpm
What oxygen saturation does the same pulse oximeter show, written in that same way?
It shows 97 %
